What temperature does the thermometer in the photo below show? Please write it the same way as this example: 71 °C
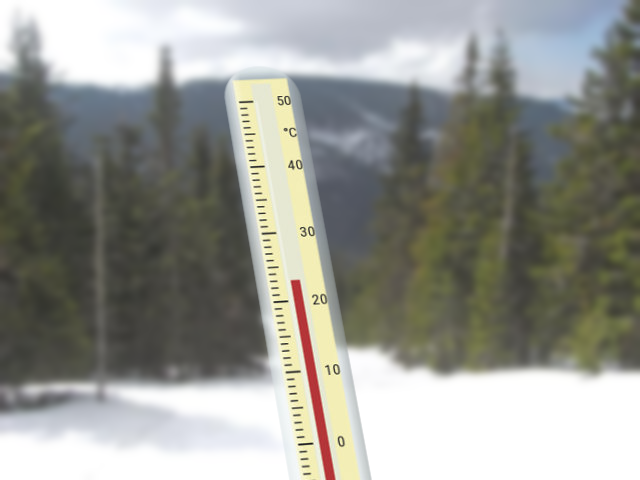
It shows 23 °C
